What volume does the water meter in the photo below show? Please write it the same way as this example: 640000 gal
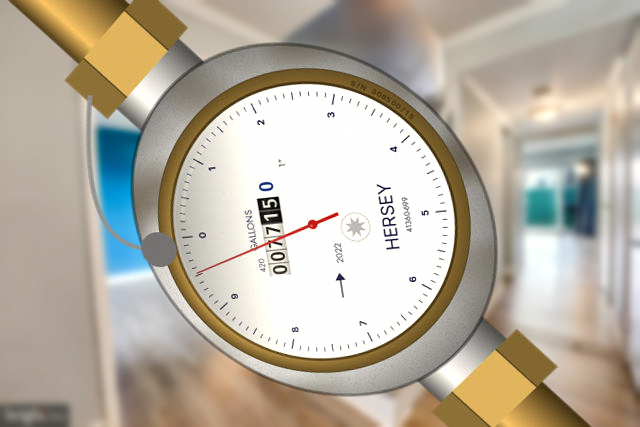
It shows 77149.5 gal
